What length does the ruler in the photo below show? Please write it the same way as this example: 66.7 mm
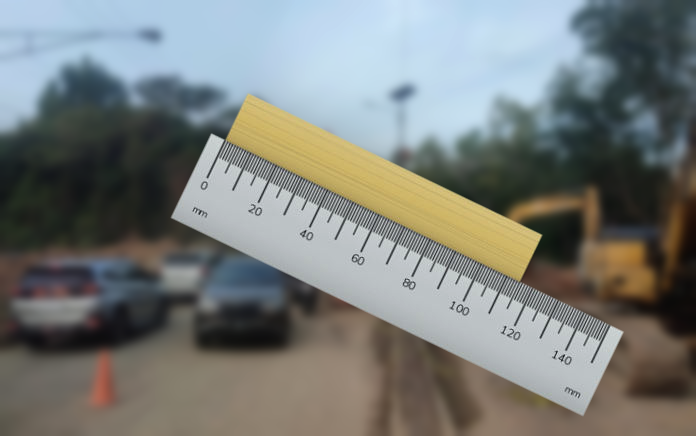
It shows 115 mm
